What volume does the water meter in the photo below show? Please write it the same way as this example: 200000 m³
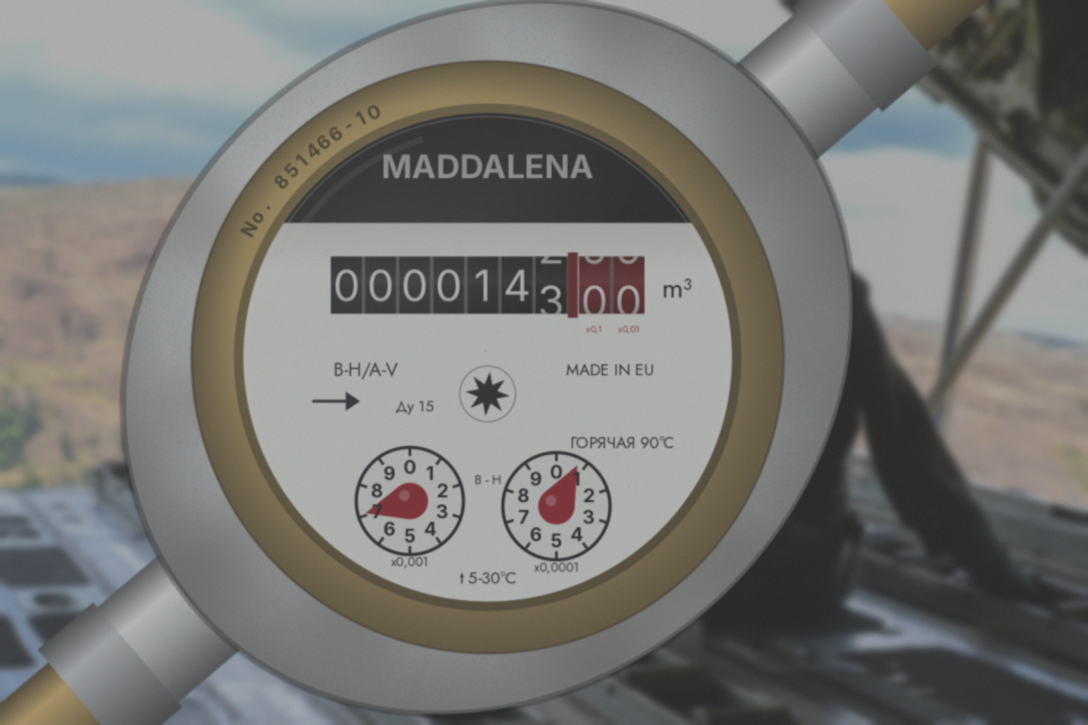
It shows 142.9970 m³
